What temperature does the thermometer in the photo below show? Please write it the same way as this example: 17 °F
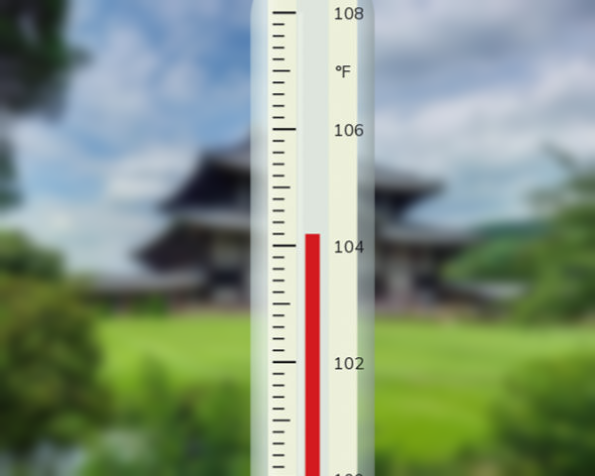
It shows 104.2 °F
